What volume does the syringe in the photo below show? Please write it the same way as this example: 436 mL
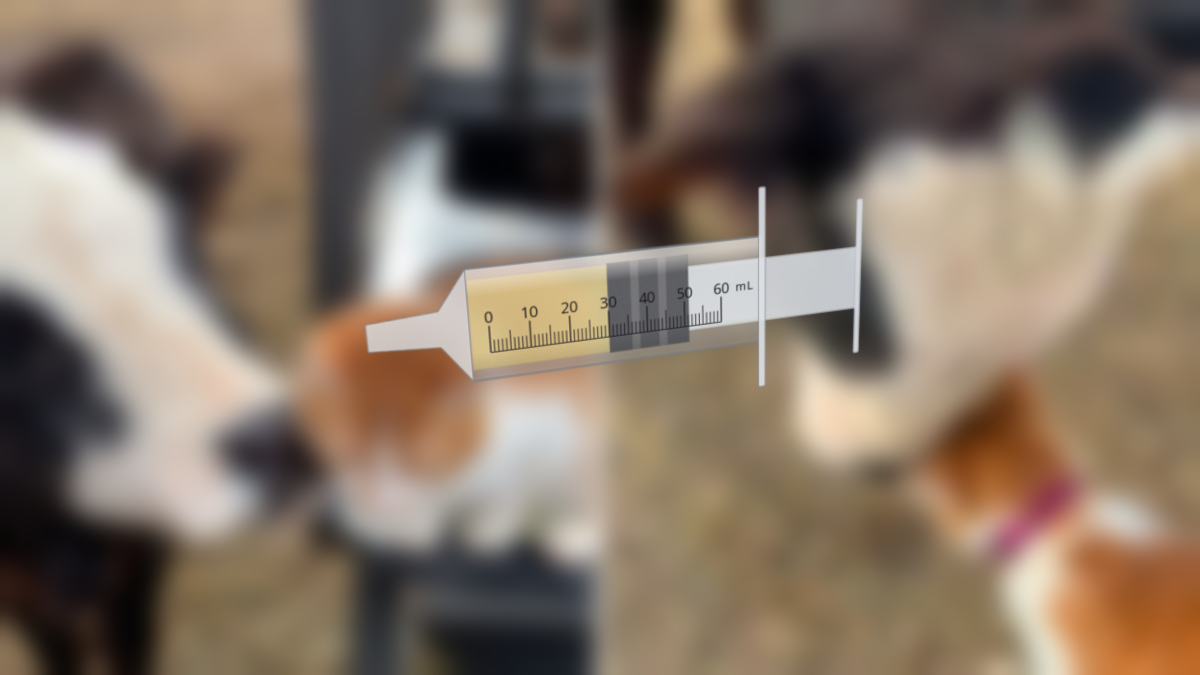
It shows 30 mL
